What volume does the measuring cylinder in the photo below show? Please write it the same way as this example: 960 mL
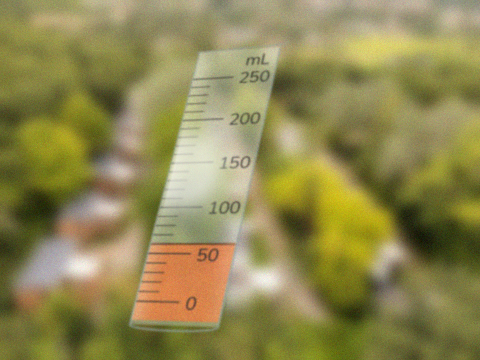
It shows 60 mL
